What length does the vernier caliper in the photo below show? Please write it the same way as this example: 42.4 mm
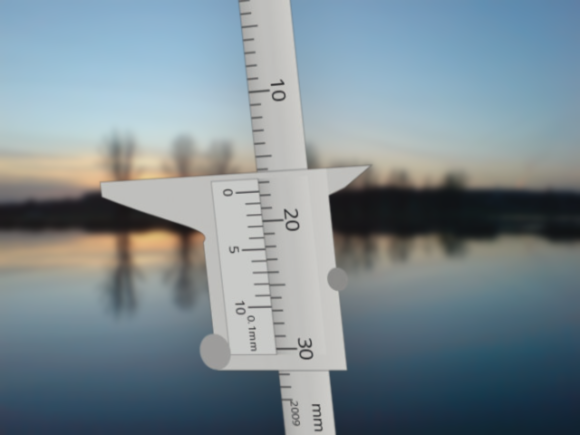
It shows 17.7 mm
